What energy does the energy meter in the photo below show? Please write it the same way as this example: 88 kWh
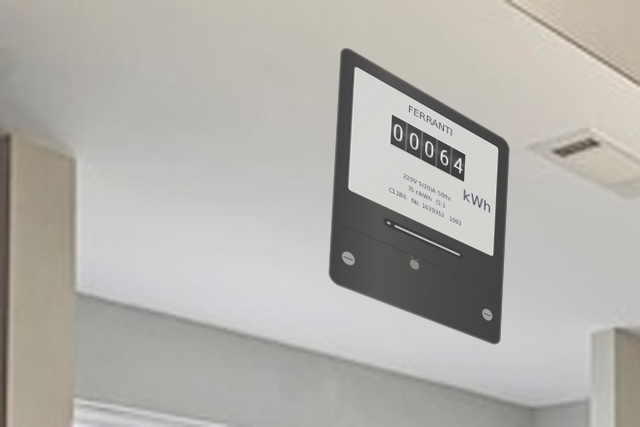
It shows 64 kWh
